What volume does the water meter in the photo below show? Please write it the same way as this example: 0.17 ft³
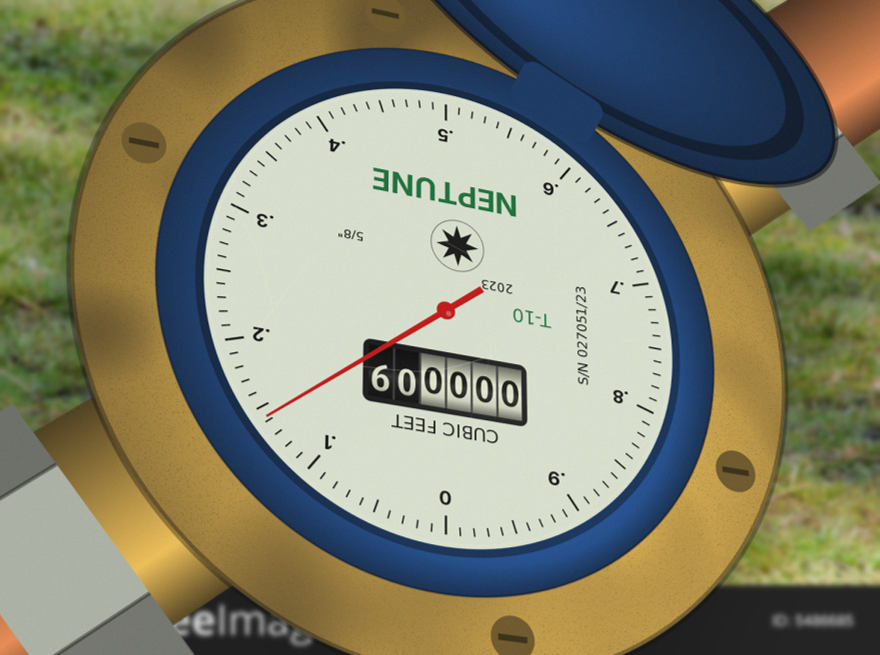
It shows 9.14 ft³
